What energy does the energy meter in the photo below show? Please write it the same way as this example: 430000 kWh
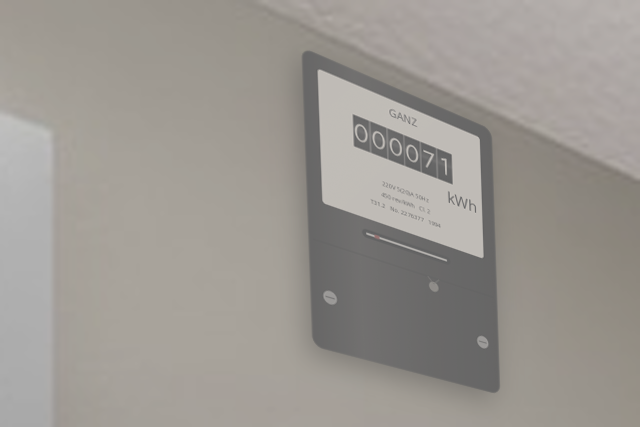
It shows 71 kWh
